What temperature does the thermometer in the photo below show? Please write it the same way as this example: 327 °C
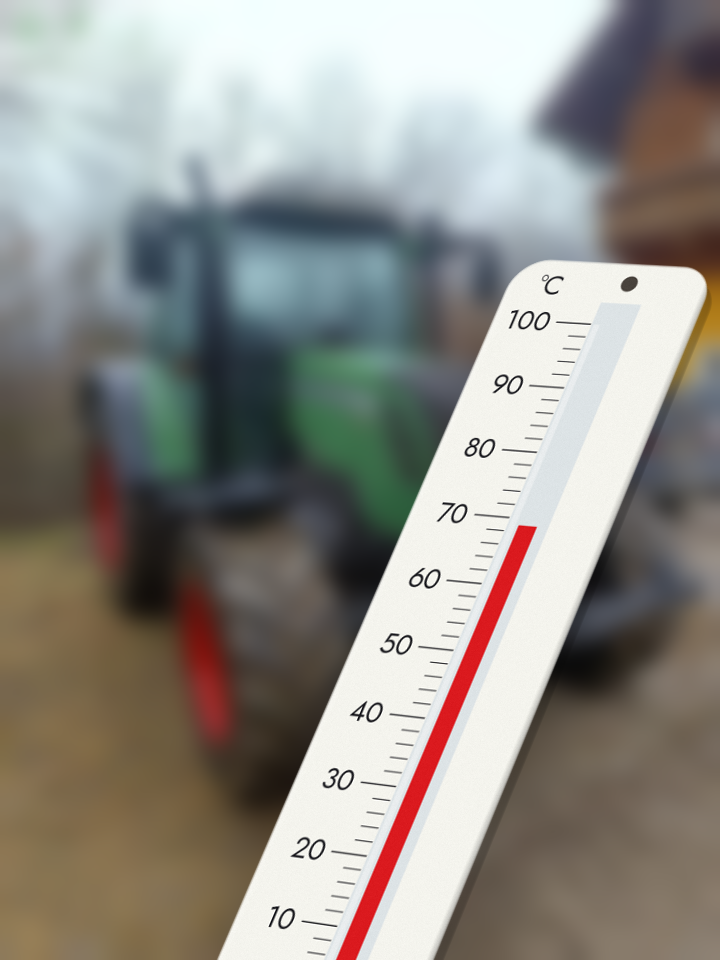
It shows 69 °C
